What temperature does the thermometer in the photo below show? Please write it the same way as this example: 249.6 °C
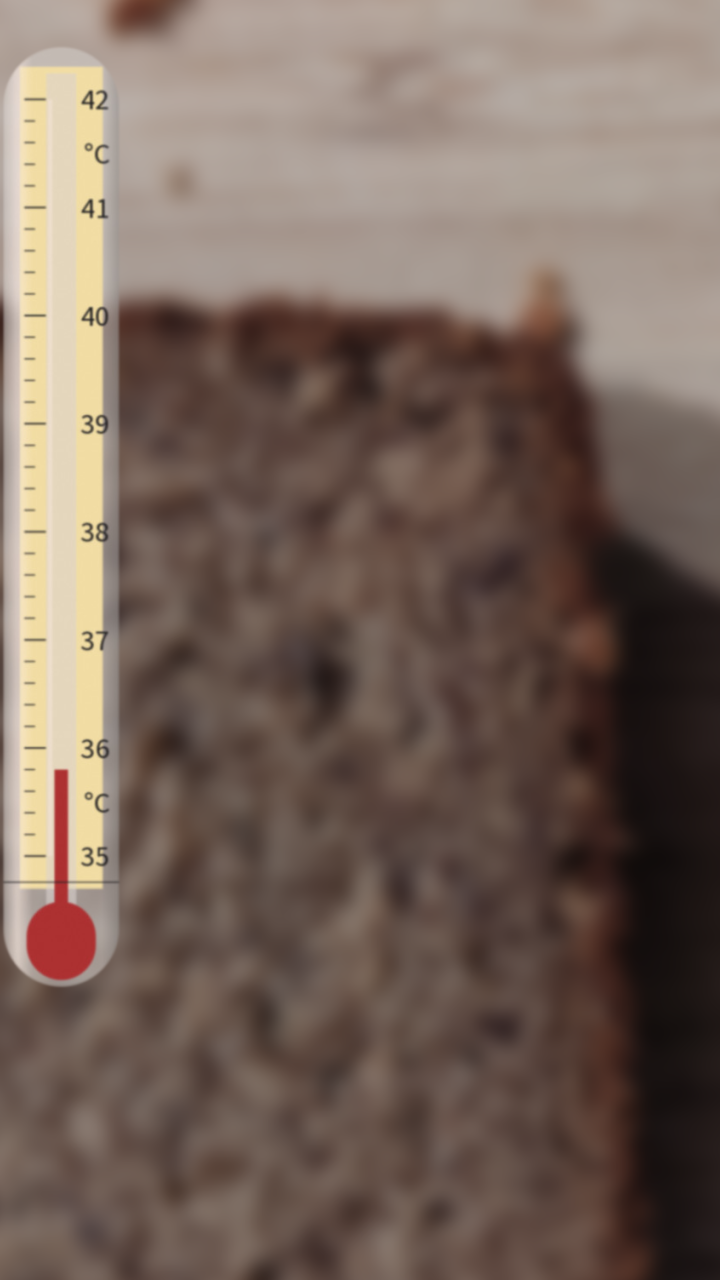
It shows 35.8 °C
